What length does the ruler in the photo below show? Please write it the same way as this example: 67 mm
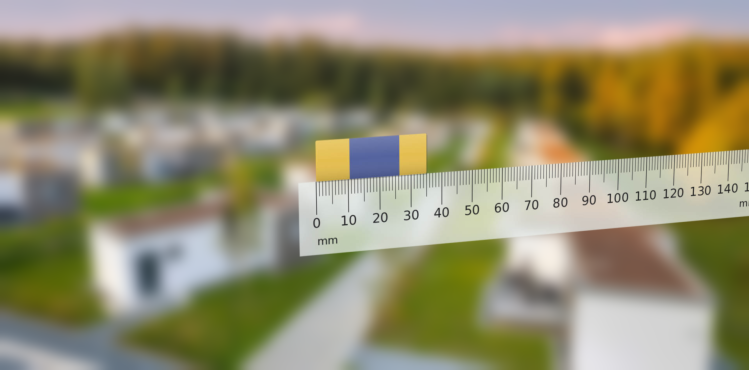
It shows 35 mm
